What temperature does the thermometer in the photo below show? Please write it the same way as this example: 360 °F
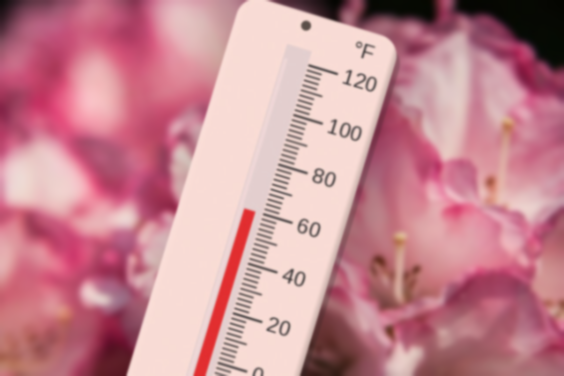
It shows 60 °F
